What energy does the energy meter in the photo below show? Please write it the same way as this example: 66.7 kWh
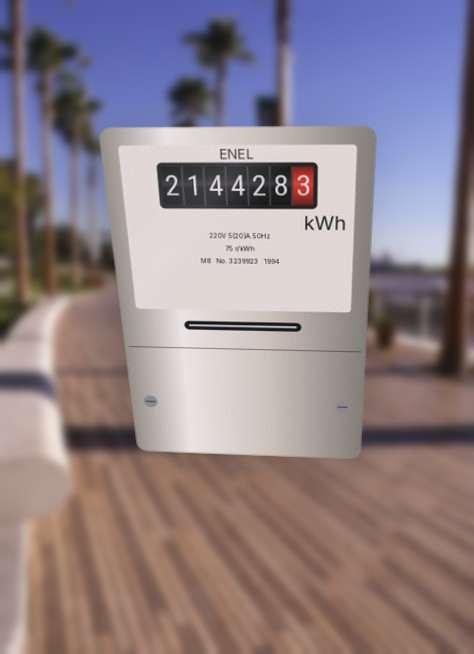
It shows 214428.3 kWh
